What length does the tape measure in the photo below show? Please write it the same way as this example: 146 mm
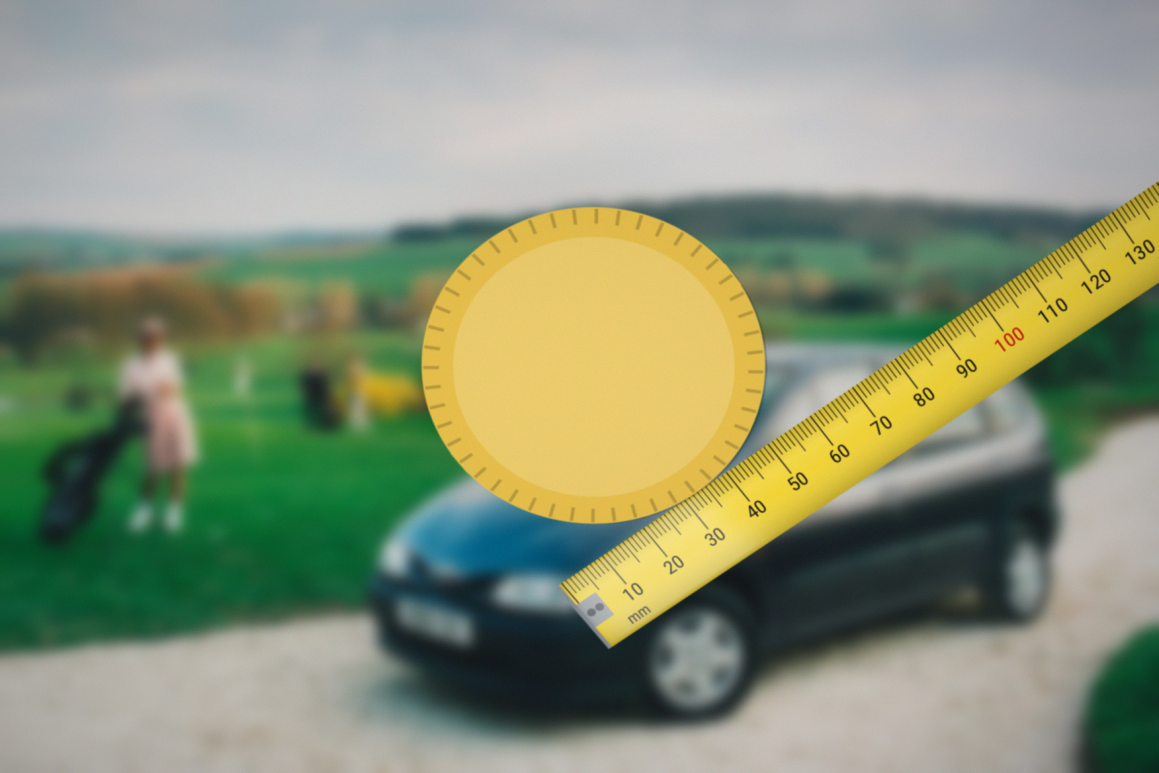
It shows 65 mm
